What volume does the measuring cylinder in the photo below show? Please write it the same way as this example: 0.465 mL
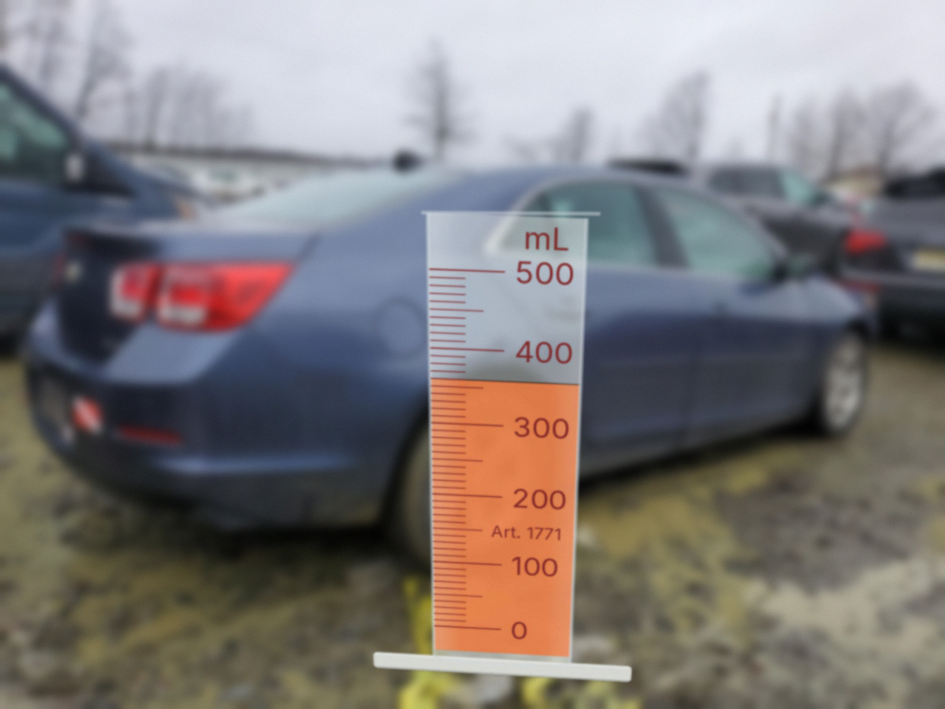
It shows 360 mL
